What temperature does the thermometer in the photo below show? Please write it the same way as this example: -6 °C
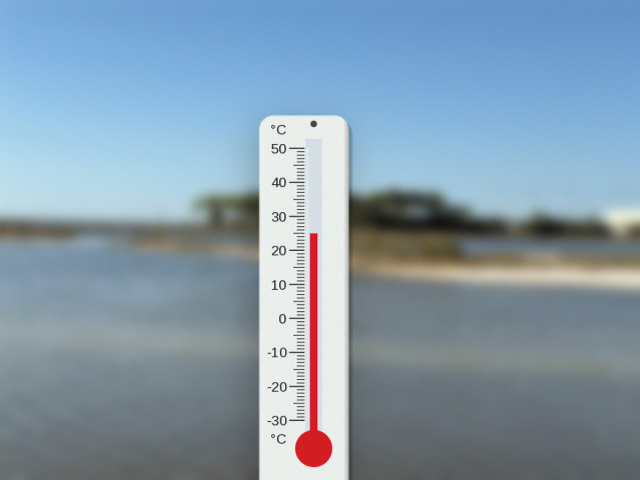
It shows 25 °C
